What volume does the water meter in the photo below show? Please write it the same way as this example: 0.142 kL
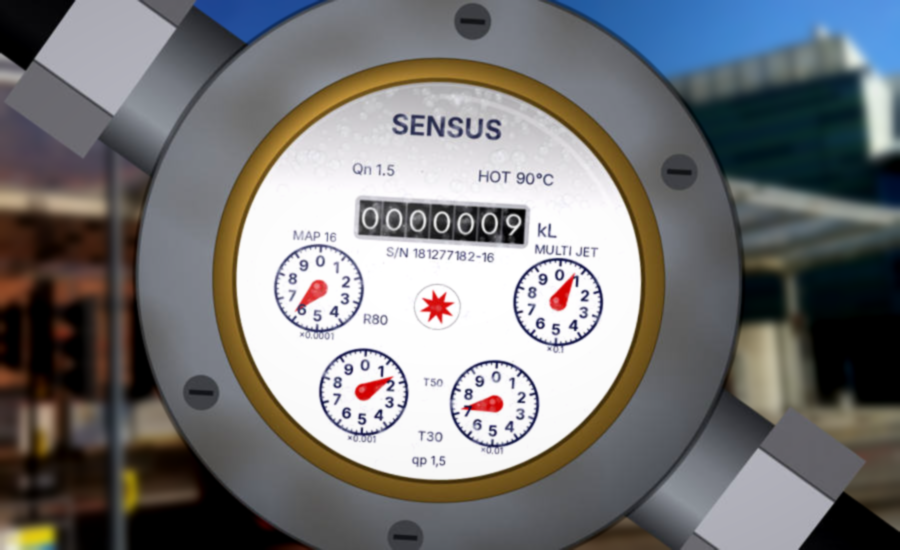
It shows 9.0716 kL
